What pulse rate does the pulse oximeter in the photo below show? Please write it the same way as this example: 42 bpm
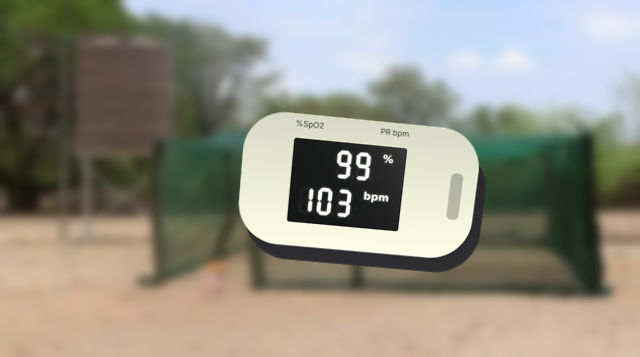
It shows 103 bpm
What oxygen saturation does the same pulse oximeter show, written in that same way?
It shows 99 %
